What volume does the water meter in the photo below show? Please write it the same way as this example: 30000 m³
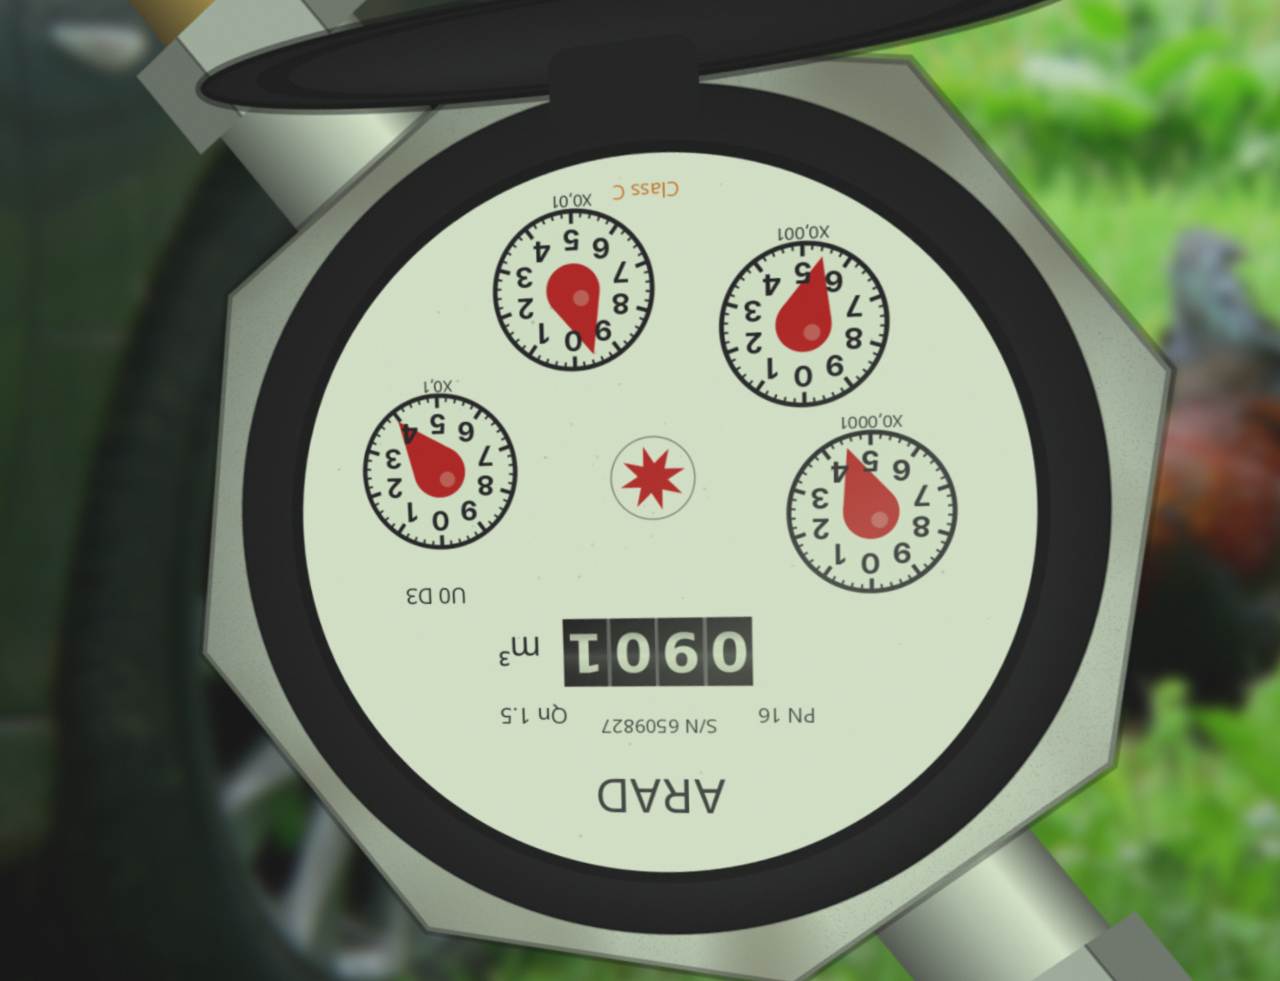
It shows 901.3954 m³
